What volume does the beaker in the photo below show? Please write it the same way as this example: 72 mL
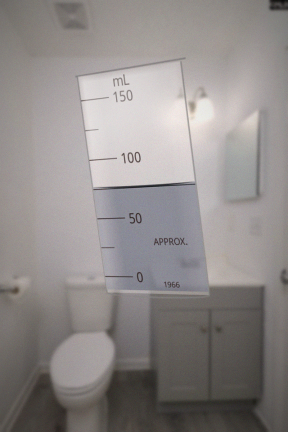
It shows 75 mL
